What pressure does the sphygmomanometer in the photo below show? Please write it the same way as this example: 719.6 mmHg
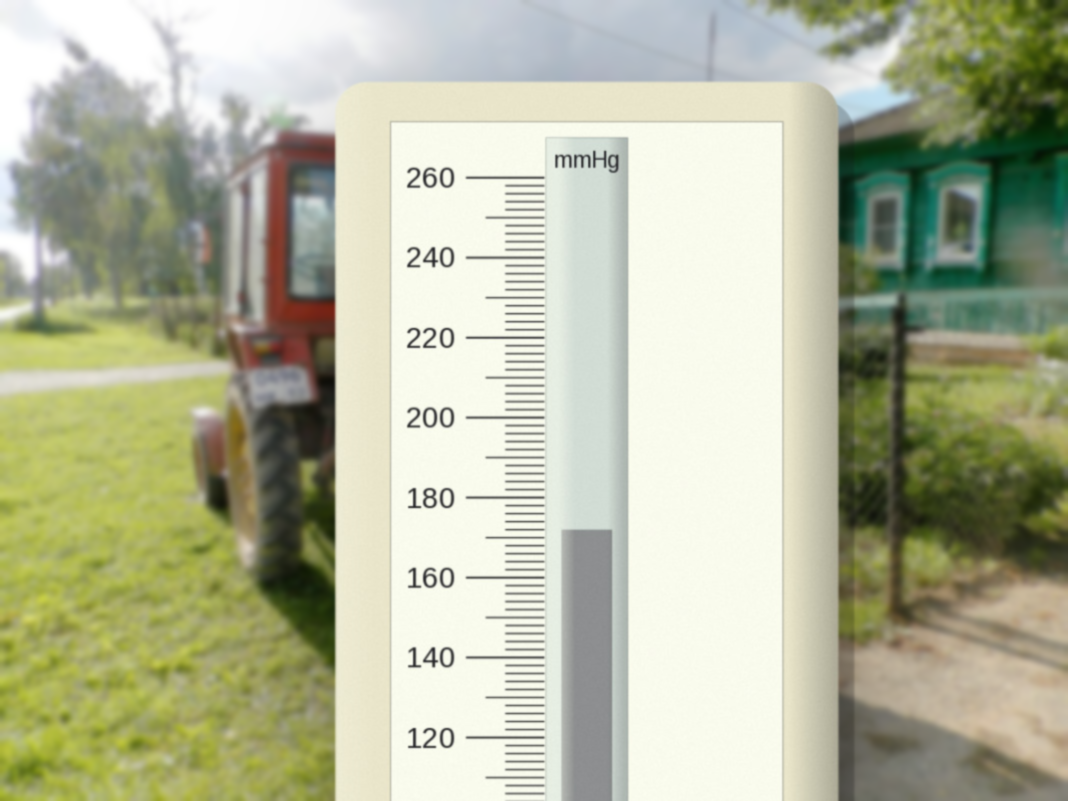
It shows 172 mmHg
